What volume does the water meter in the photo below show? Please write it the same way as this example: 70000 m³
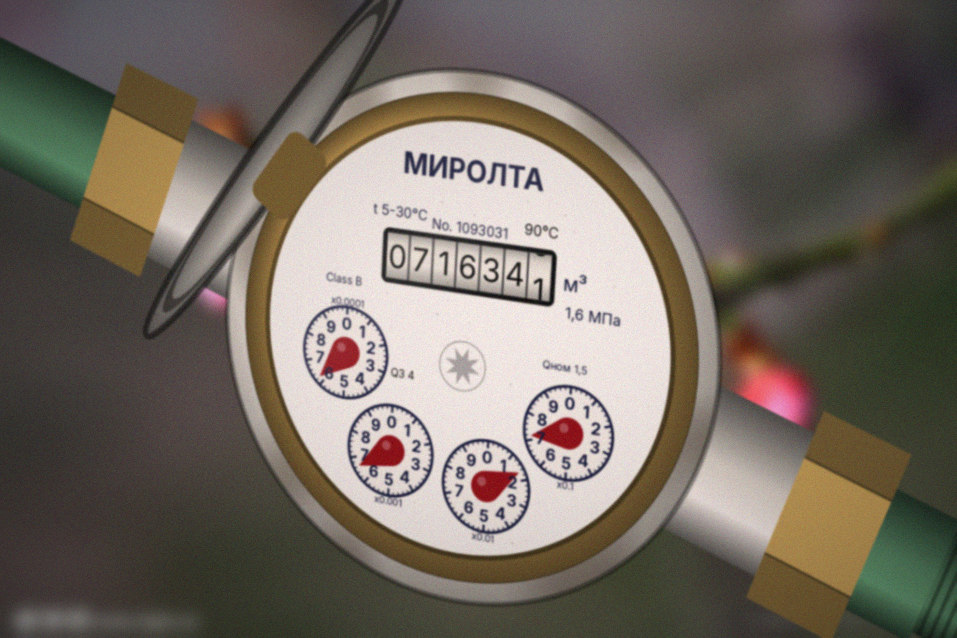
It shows 716340.7166 m³
